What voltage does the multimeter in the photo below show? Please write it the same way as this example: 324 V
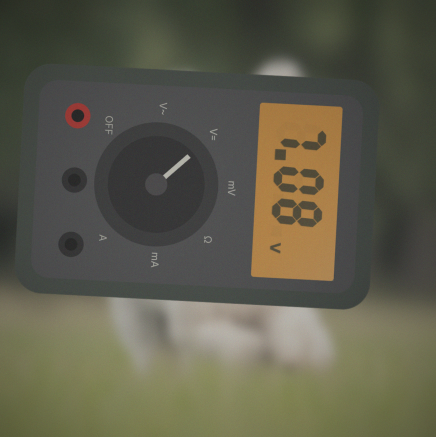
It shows 7.08 V
